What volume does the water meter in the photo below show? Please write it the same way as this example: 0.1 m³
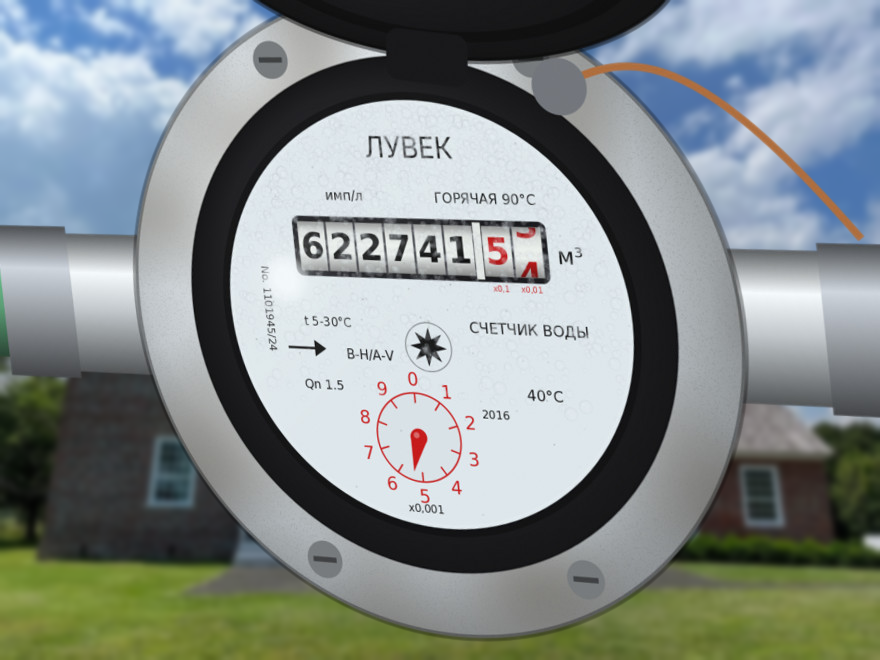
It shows 622741.535 m³
